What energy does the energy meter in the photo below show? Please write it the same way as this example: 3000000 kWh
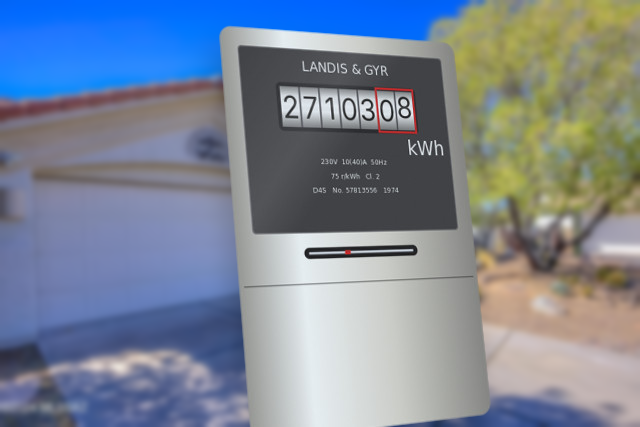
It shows 27103.08 kWh
